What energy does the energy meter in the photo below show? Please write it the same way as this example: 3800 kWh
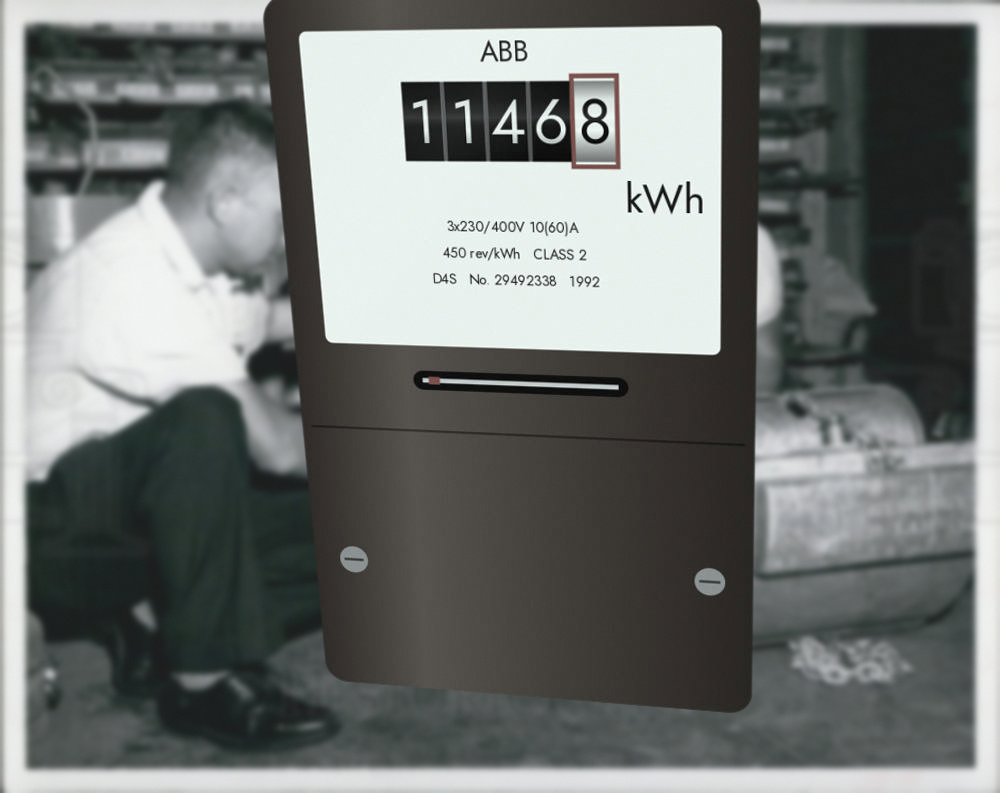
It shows 1146.8 kWh
